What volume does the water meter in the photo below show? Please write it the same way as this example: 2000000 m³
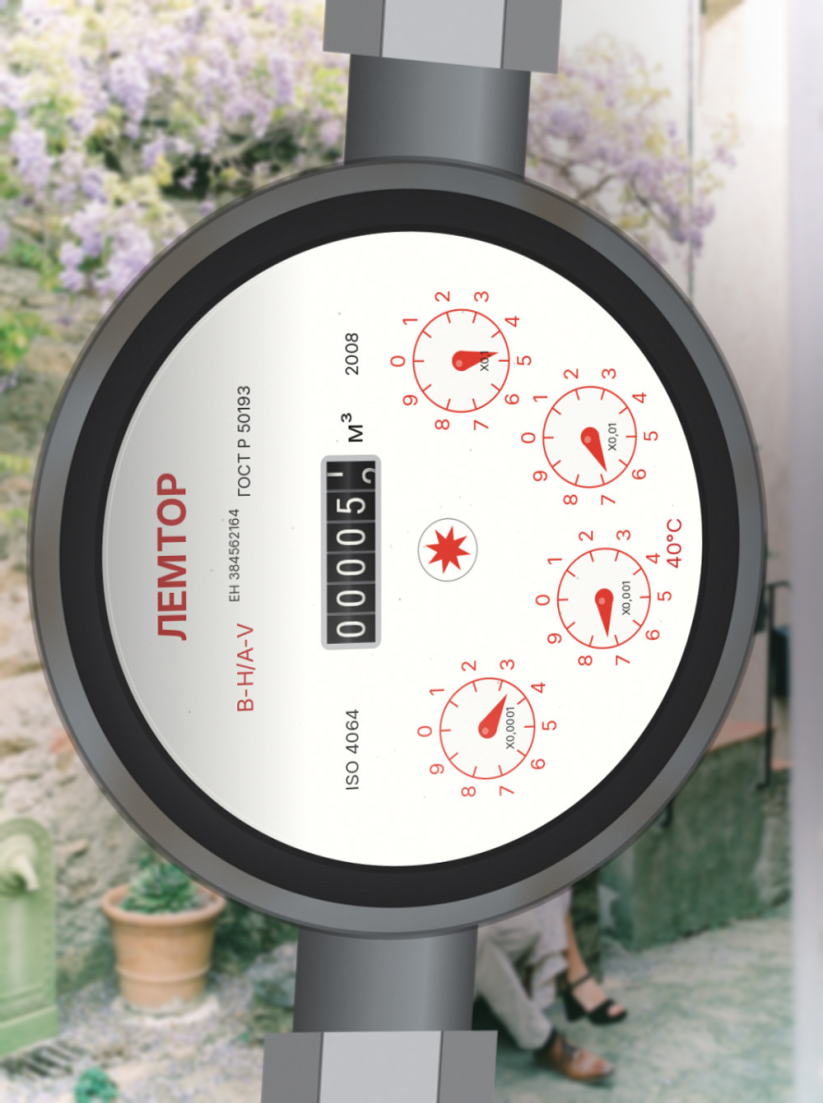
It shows 51.4673 m³
